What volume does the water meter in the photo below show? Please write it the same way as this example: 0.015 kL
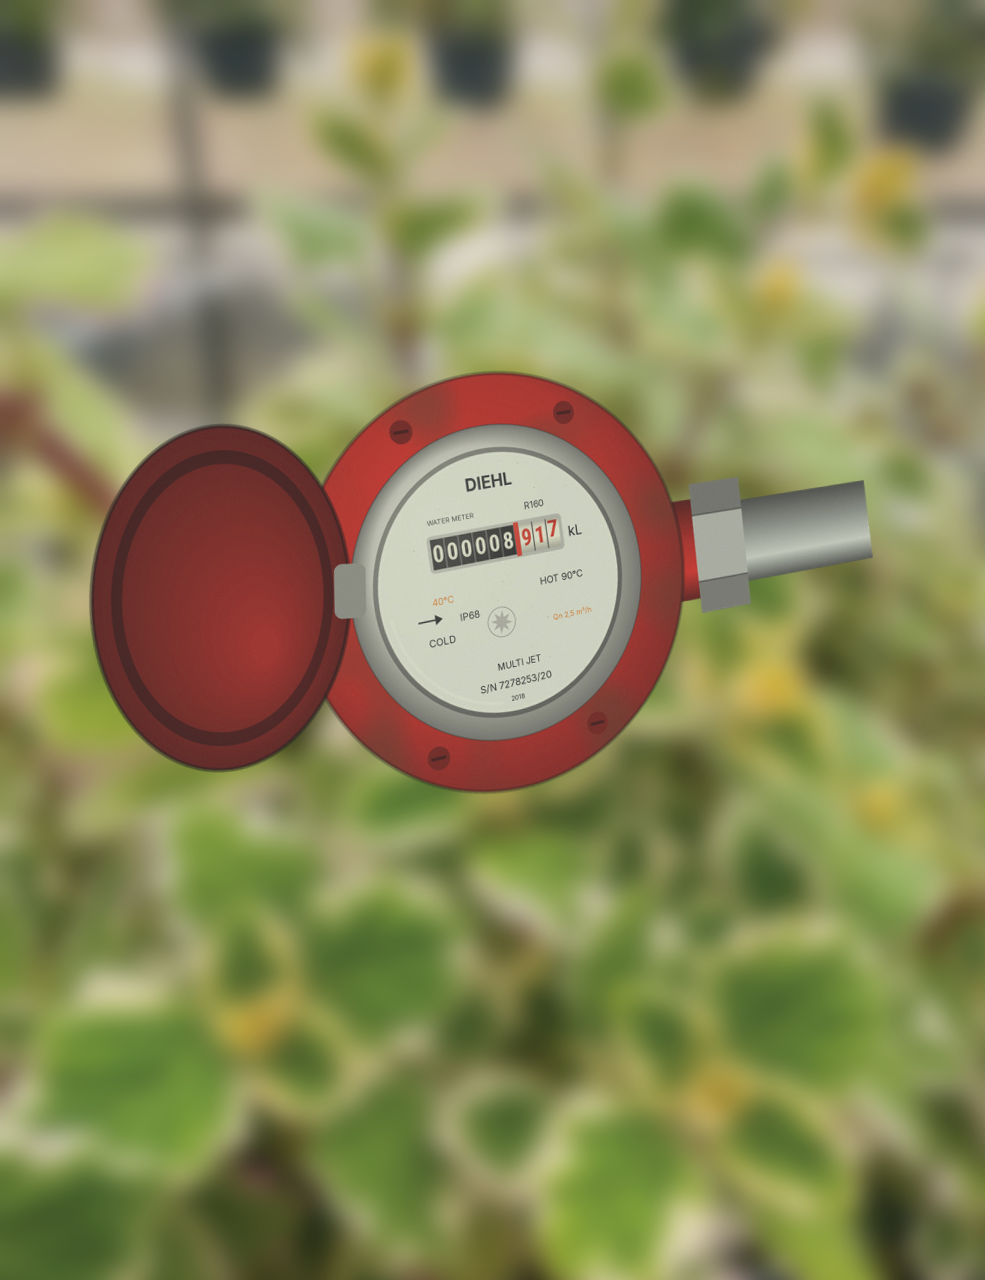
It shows 8.917 kL
